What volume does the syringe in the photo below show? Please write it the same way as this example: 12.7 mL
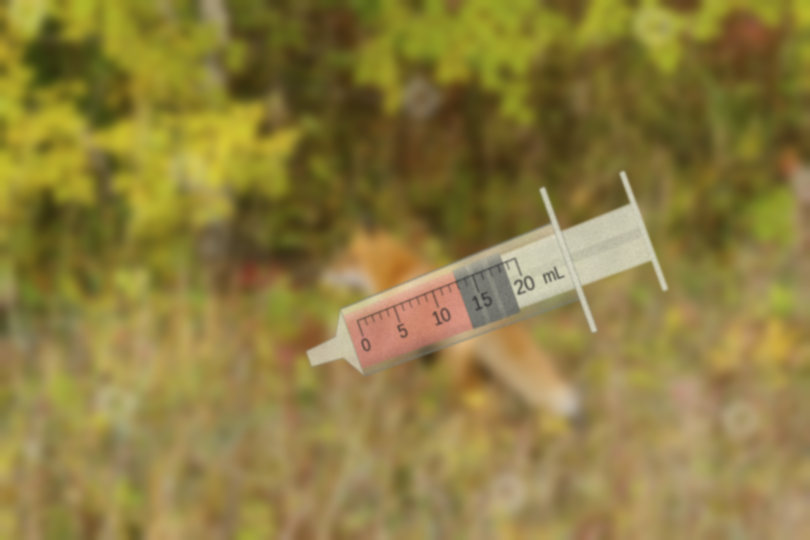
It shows 13 mL
